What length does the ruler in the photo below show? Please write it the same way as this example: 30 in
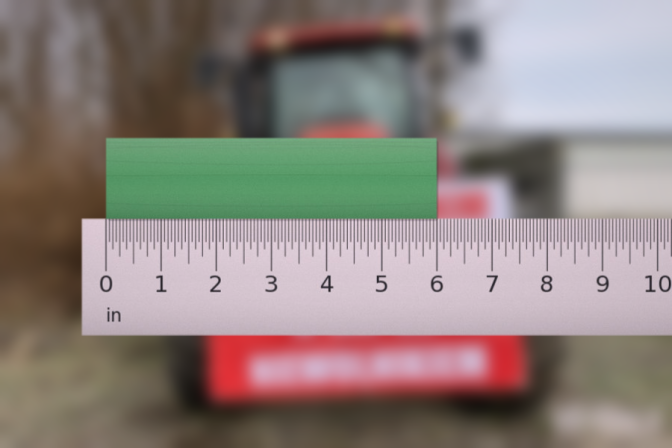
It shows 6 in
